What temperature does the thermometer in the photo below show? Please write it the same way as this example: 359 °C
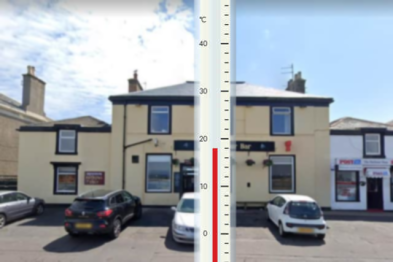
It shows 18 °C
